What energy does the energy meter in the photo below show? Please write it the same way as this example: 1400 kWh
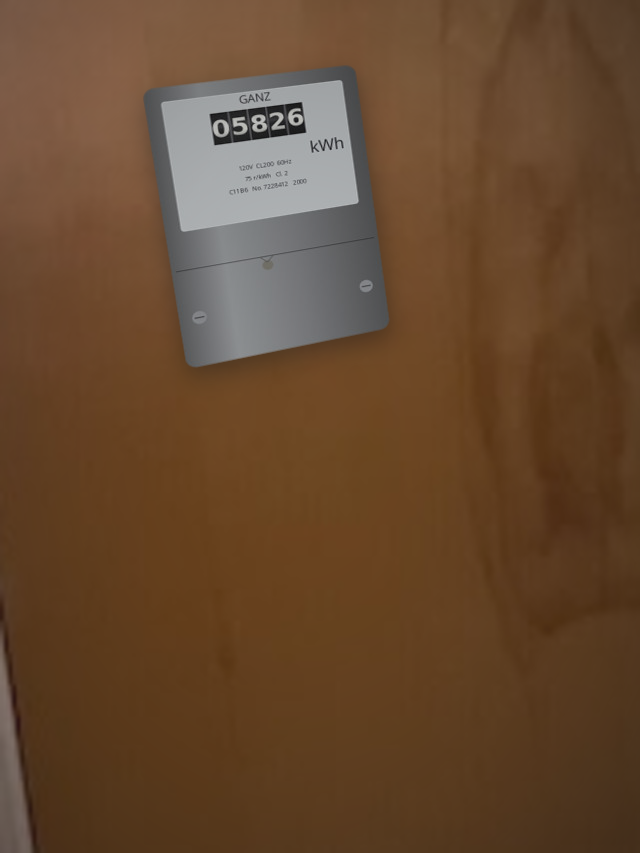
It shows 5826 kWh
